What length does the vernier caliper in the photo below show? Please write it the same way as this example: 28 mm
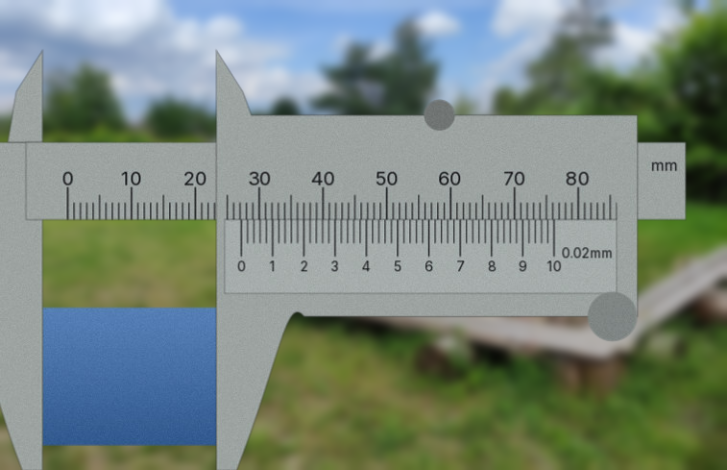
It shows 27.2 mm
